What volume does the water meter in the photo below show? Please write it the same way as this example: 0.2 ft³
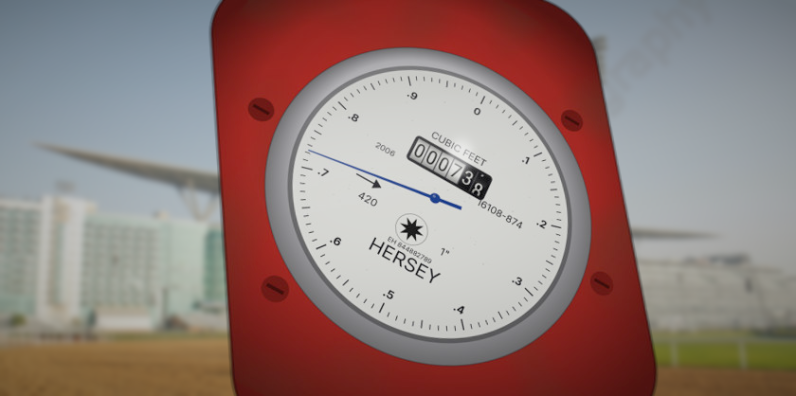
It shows 737.72 ft³
